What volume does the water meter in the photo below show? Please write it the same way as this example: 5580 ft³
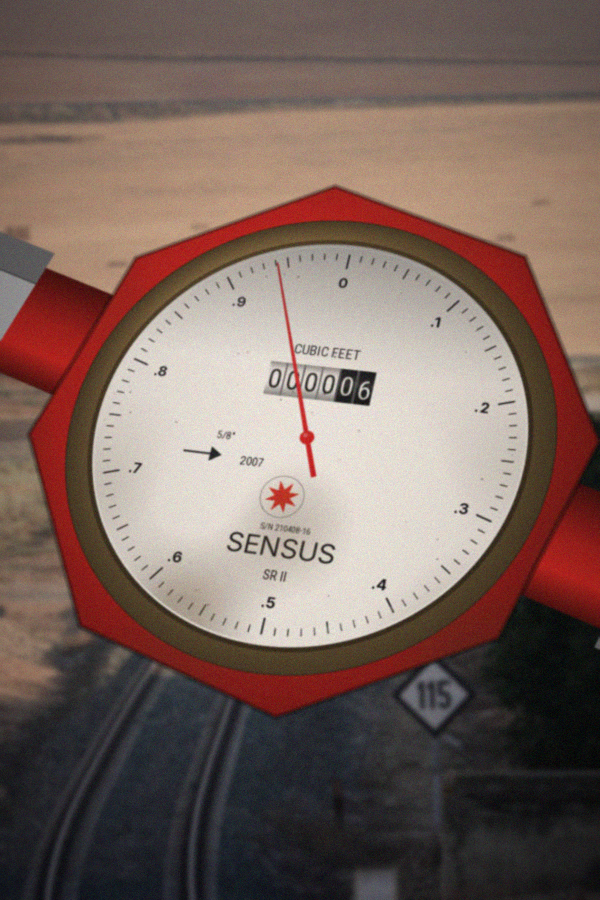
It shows 5.94 ft³
